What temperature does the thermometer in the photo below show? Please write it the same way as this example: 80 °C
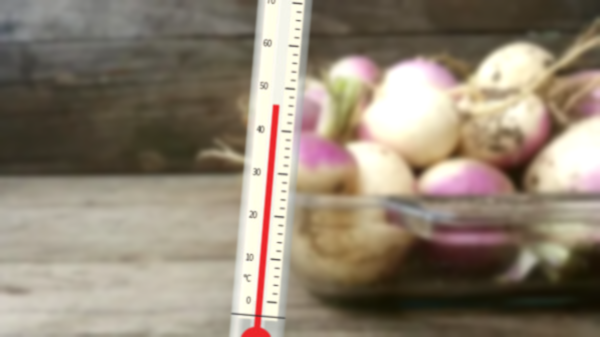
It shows 46 °C
